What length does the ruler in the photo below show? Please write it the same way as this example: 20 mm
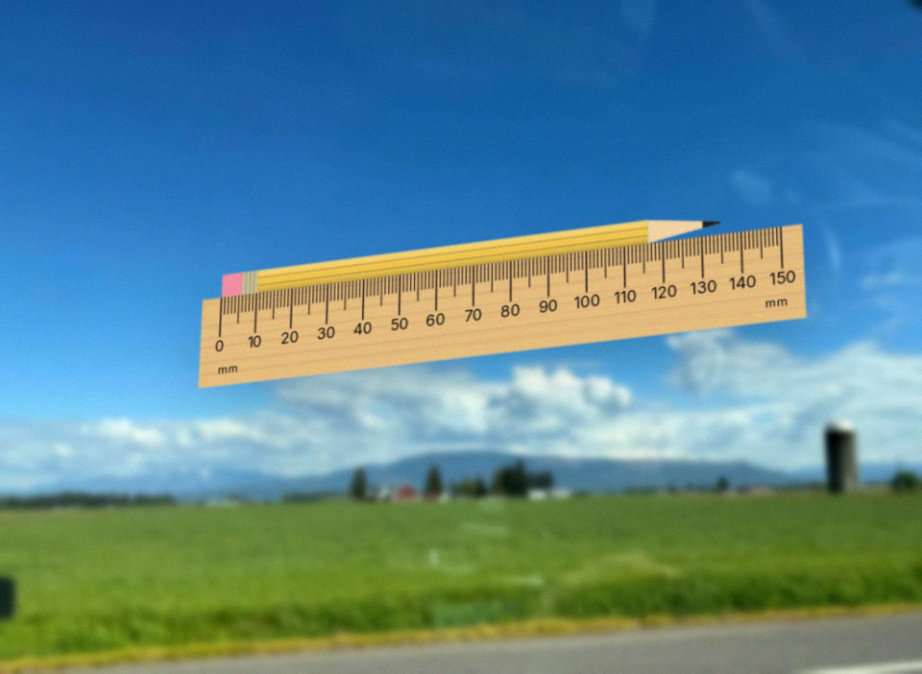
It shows 135 mm
